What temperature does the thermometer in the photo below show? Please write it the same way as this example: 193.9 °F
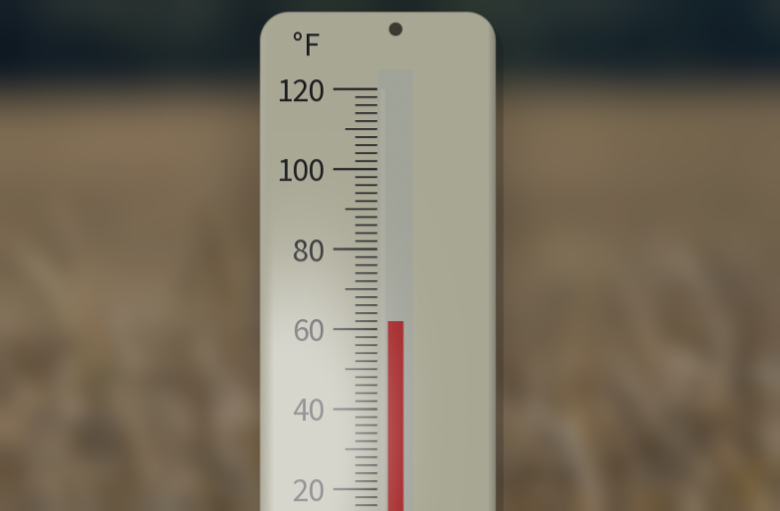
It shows 62 °F
